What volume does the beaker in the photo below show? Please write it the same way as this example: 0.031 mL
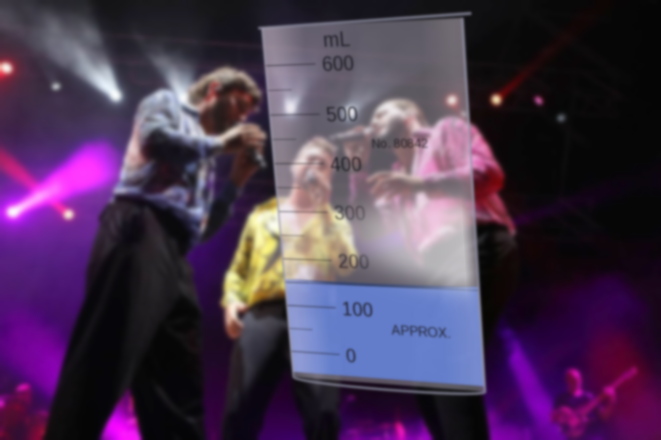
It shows 150 mL
